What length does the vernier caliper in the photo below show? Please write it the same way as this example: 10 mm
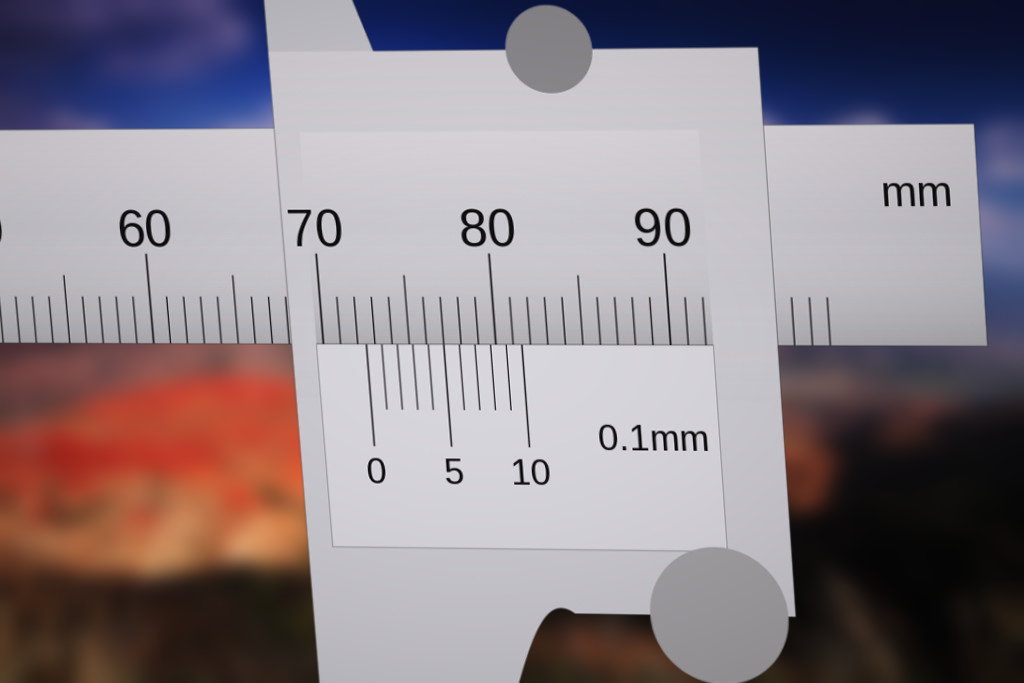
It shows 72.5 mm
